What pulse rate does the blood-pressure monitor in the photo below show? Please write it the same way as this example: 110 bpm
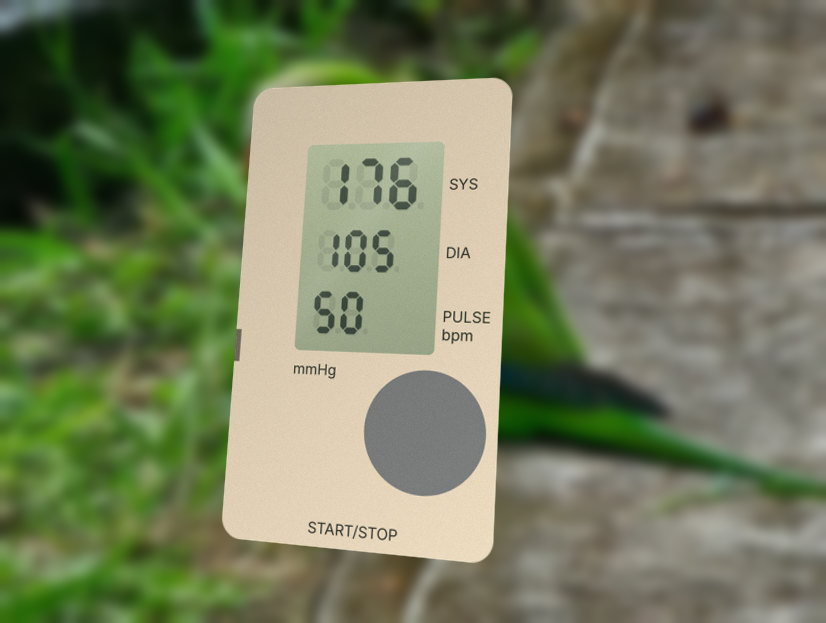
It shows 50 bpm
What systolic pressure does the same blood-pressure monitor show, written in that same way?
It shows 176 mmHg
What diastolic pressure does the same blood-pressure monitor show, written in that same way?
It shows 105 mmHg
